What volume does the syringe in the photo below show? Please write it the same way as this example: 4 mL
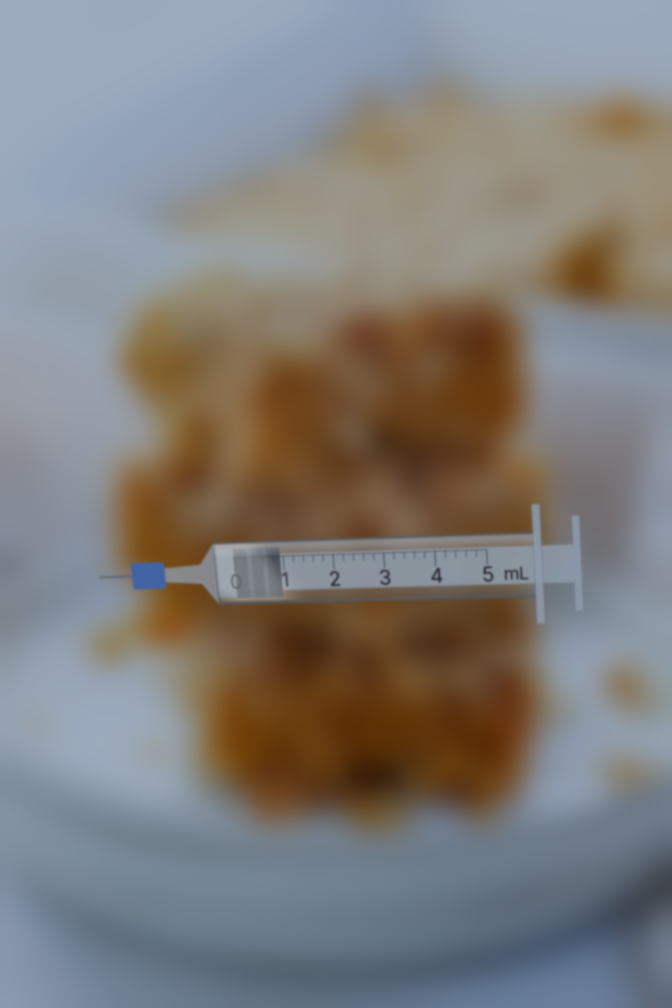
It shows 0 mL
